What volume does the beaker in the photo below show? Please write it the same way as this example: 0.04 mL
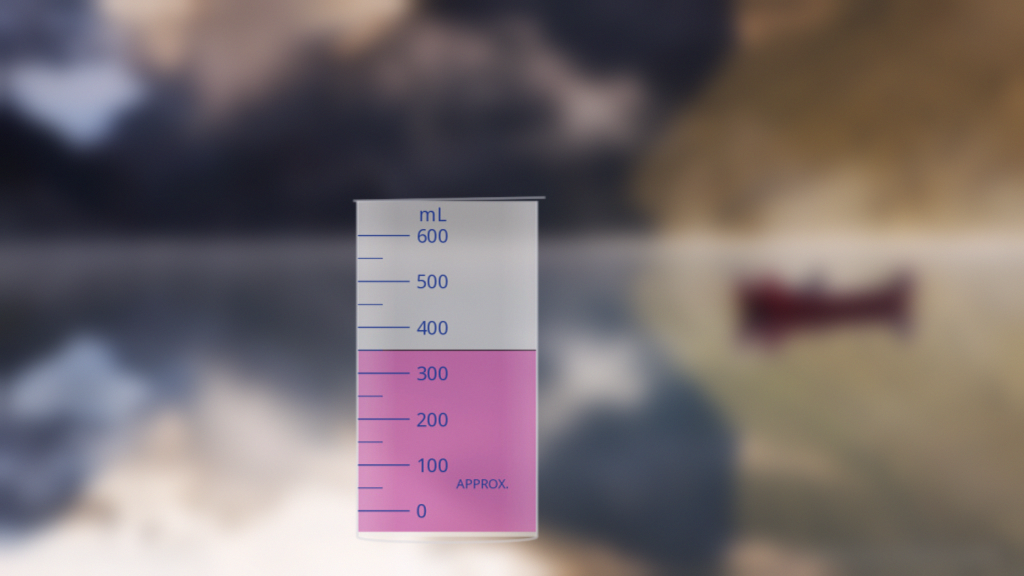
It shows 350 mL
